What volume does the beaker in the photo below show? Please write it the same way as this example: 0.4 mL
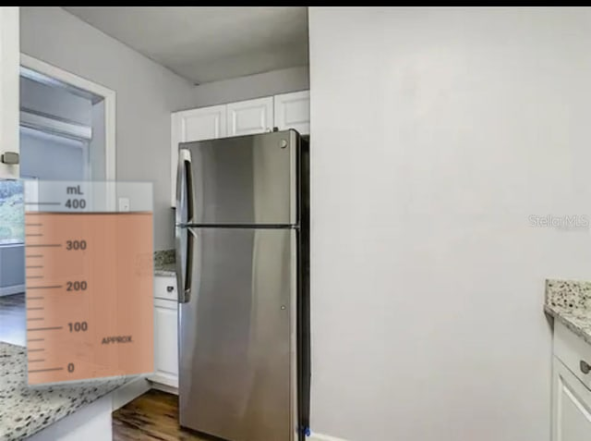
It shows 375 mL
